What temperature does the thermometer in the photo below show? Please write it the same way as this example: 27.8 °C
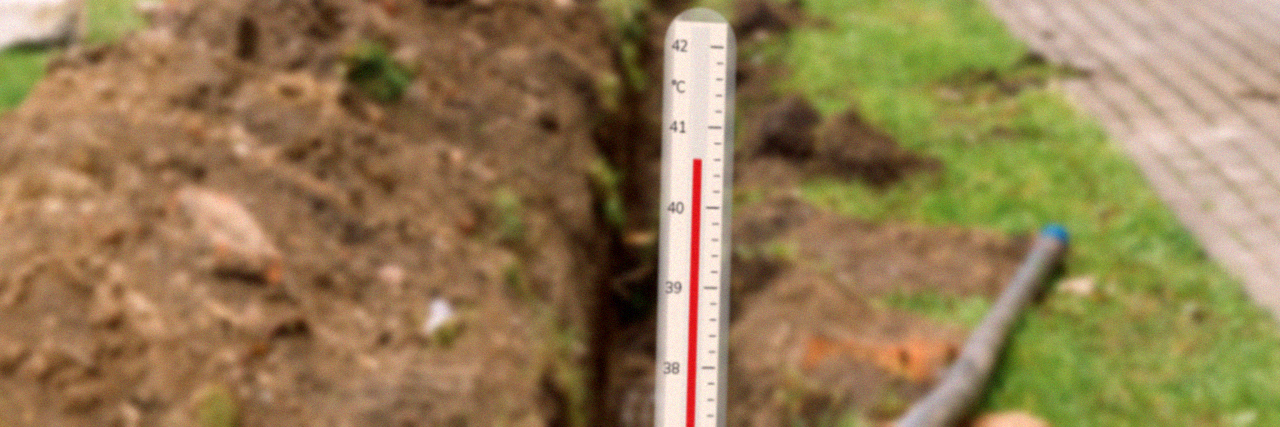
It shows 40.6 °C
